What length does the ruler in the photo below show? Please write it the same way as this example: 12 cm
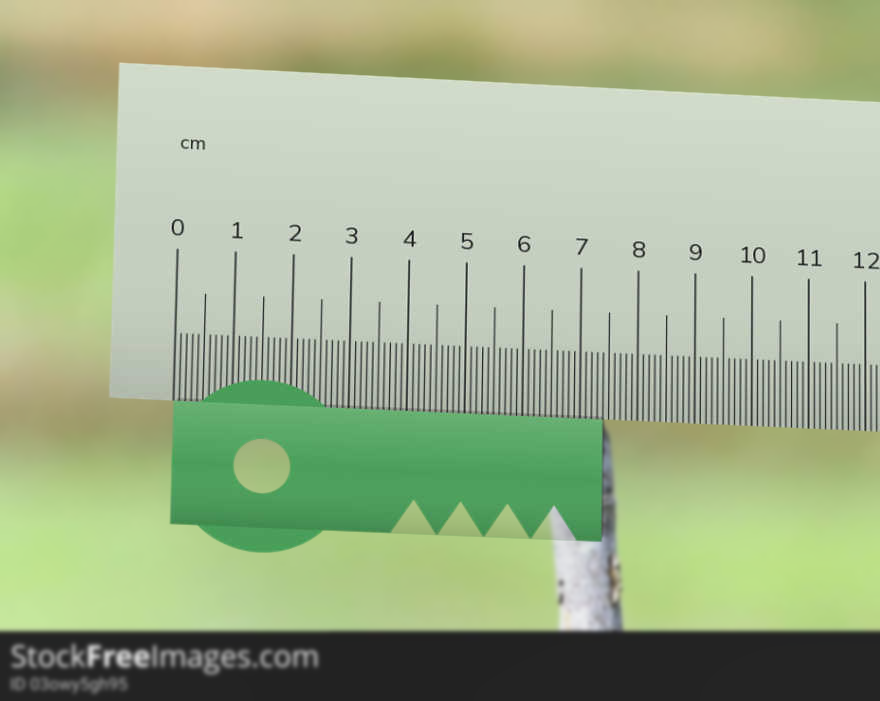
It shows 7.4 cm
